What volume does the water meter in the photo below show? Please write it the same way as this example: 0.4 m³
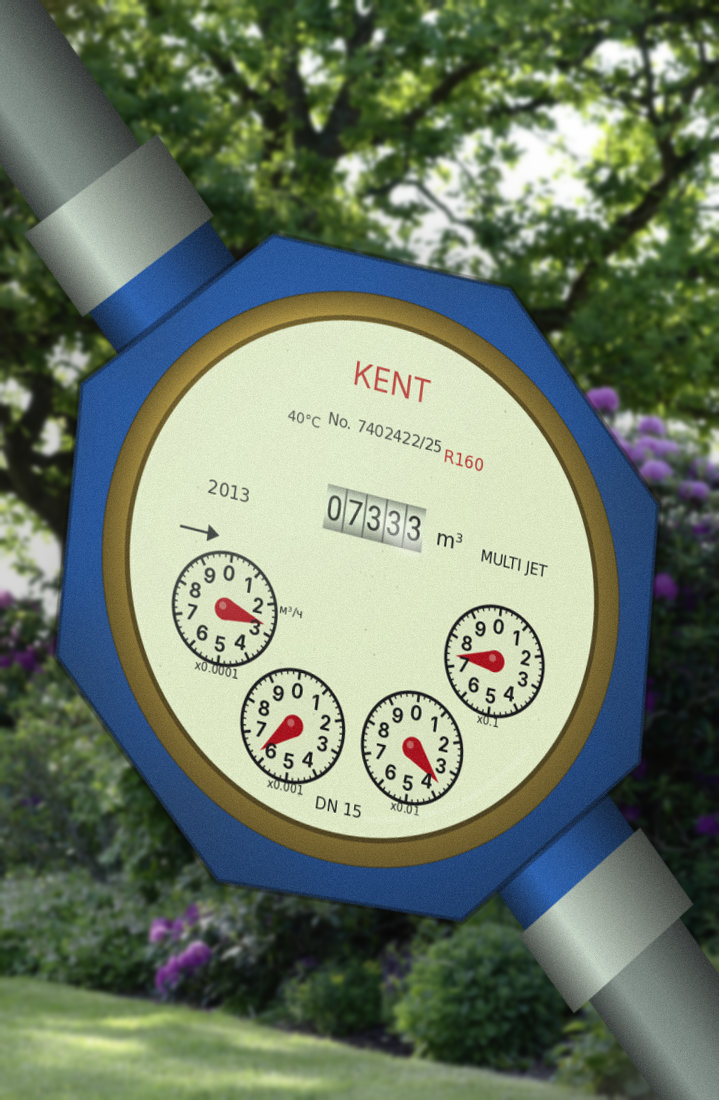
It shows 7333.7362 m³
